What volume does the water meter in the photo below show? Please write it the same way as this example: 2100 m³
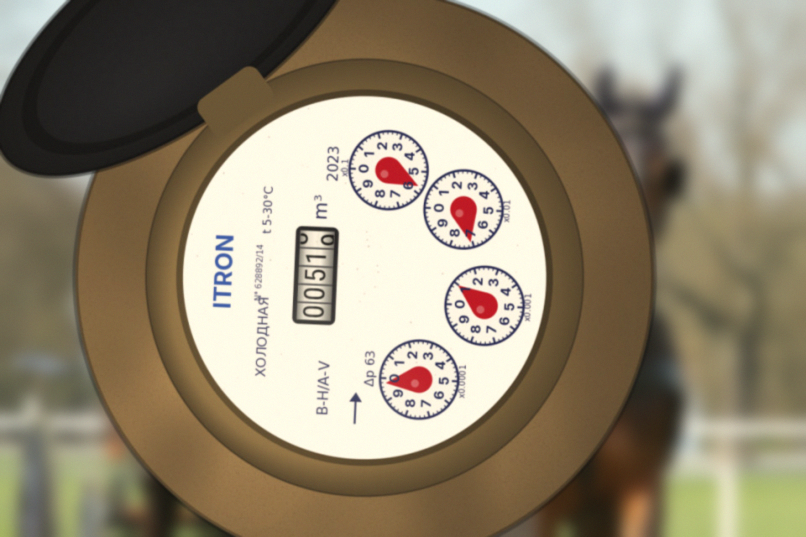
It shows 518.5709 m³
